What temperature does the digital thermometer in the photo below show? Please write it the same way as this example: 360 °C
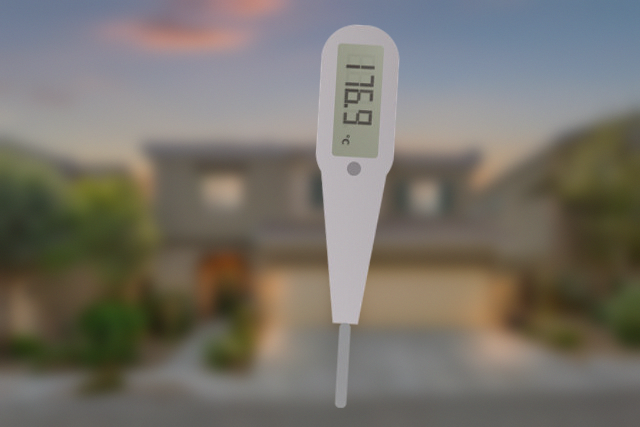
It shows 176.9 °C
